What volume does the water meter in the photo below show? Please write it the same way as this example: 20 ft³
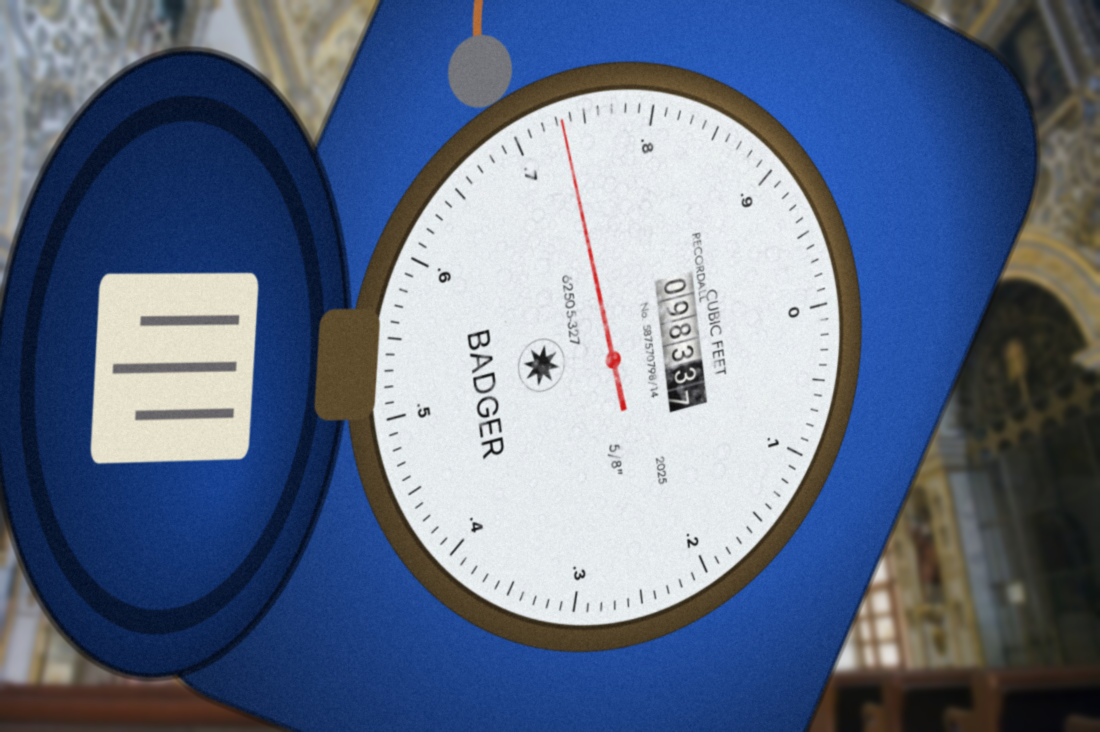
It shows 98336.73 ft³
